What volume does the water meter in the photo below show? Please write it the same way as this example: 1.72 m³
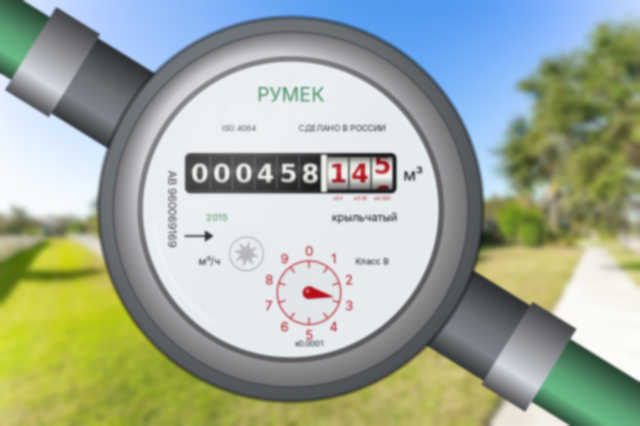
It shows 458.1452 m³
